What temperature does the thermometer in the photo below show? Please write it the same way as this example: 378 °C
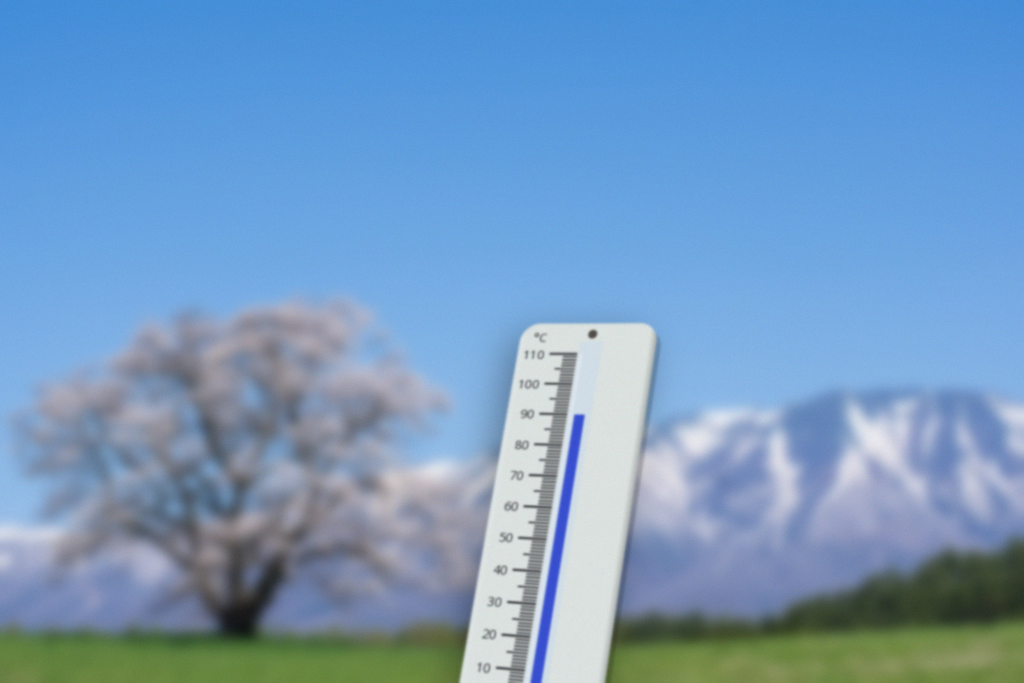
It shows 90 °C
